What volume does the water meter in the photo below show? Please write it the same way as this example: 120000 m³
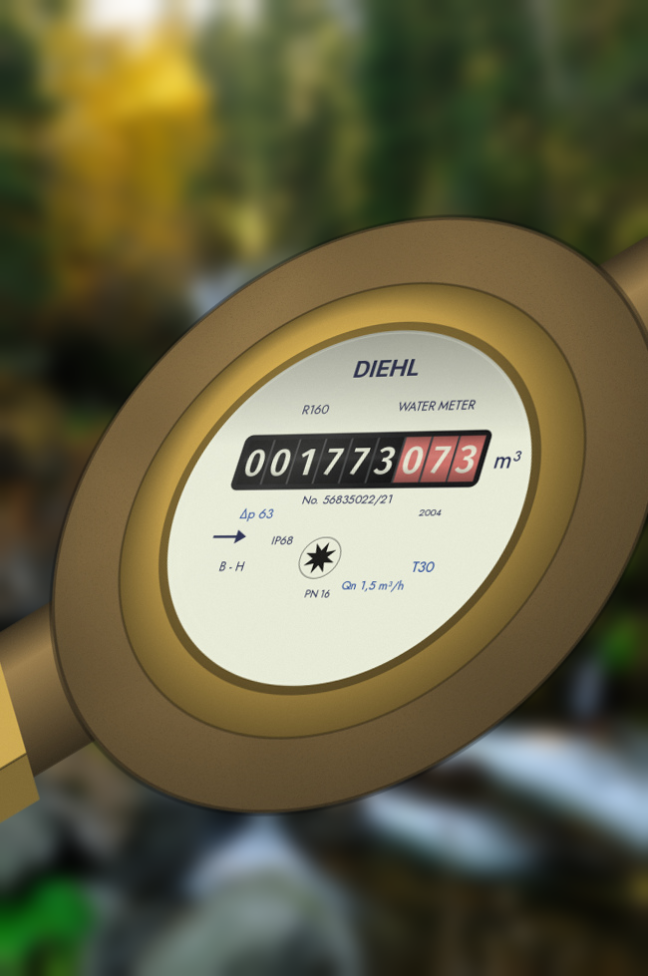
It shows 1773.073 m³
